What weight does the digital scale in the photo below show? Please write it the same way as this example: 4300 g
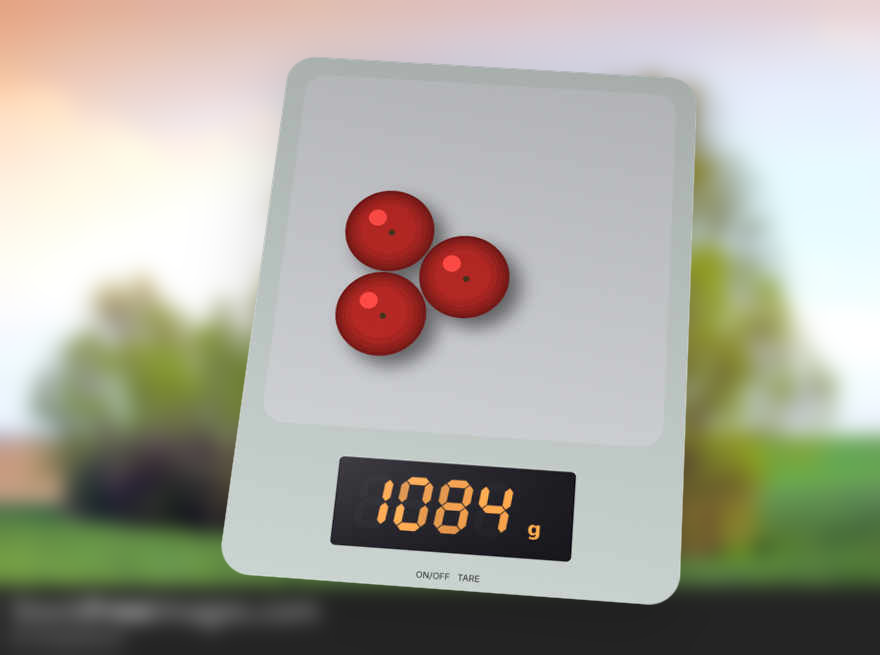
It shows 1084 g
